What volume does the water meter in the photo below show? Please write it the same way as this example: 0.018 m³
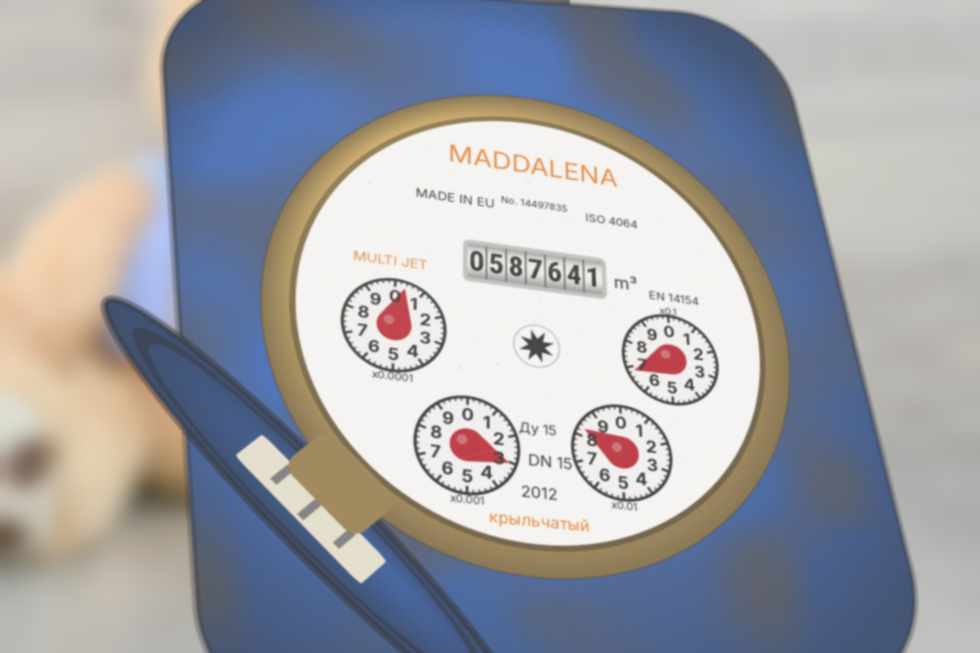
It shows 587641.6830 m³
